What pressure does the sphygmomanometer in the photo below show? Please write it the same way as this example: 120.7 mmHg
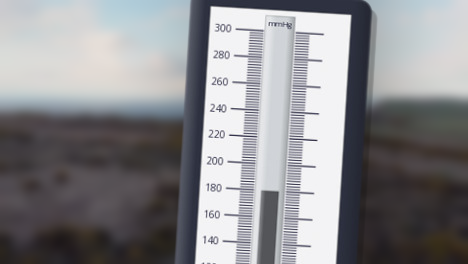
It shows 180 mmHg
